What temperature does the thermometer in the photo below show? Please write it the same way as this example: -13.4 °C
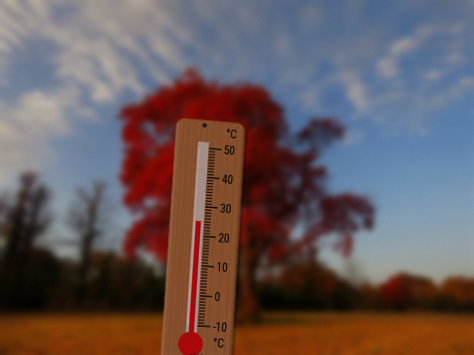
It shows 25 °C
